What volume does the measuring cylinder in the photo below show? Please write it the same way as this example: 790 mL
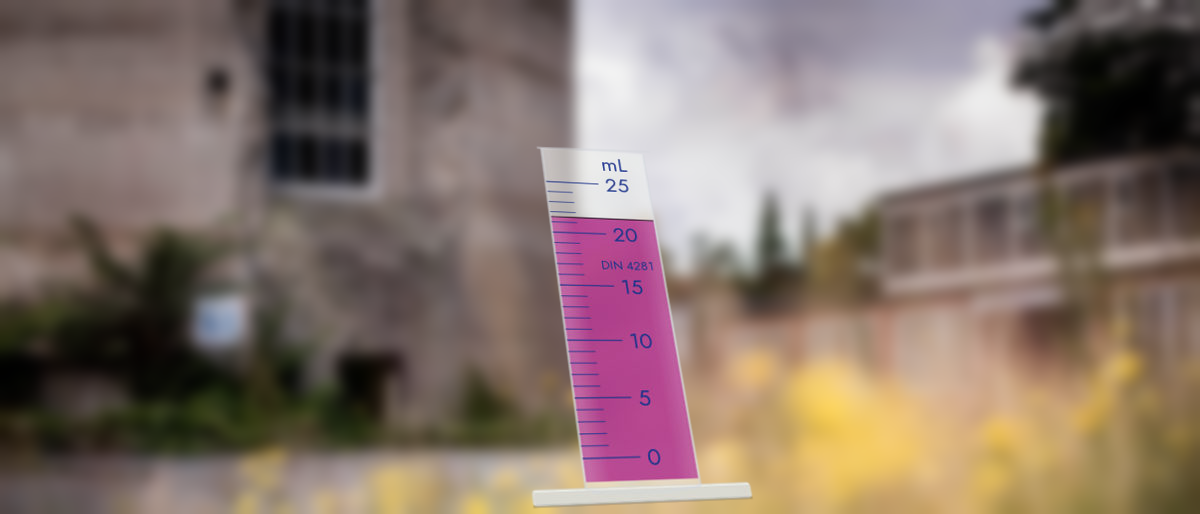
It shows 21.5 mL
